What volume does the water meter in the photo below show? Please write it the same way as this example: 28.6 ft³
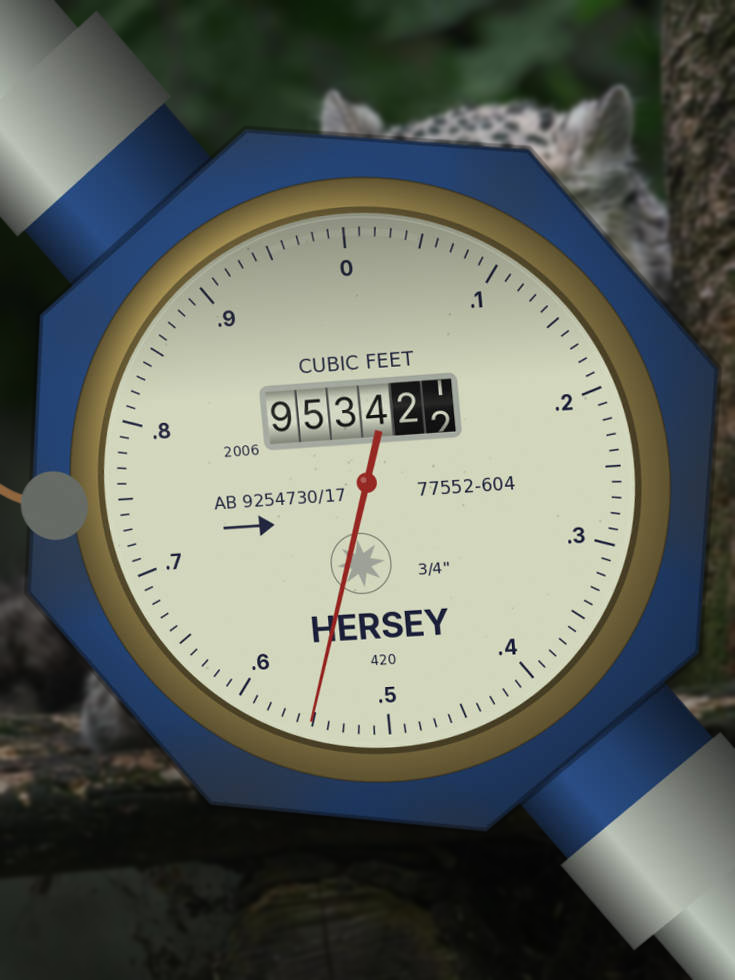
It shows 953421.55 ft³
